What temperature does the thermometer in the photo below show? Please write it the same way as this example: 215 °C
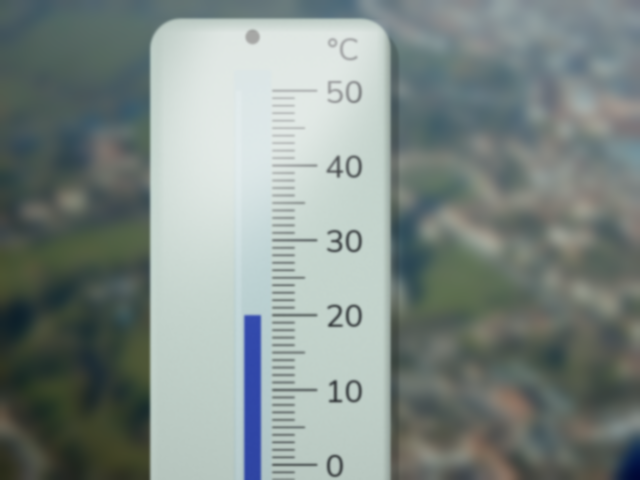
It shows 20 °C
